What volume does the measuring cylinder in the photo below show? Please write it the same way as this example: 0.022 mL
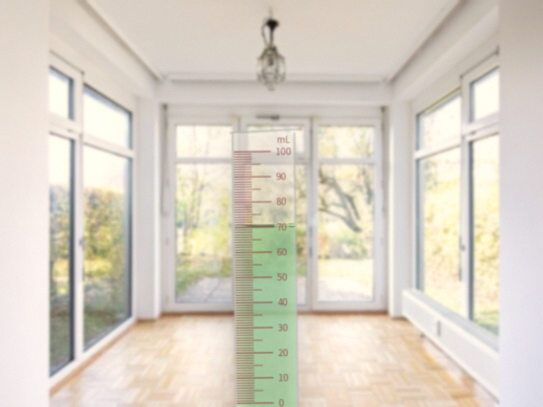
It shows 70 mL
